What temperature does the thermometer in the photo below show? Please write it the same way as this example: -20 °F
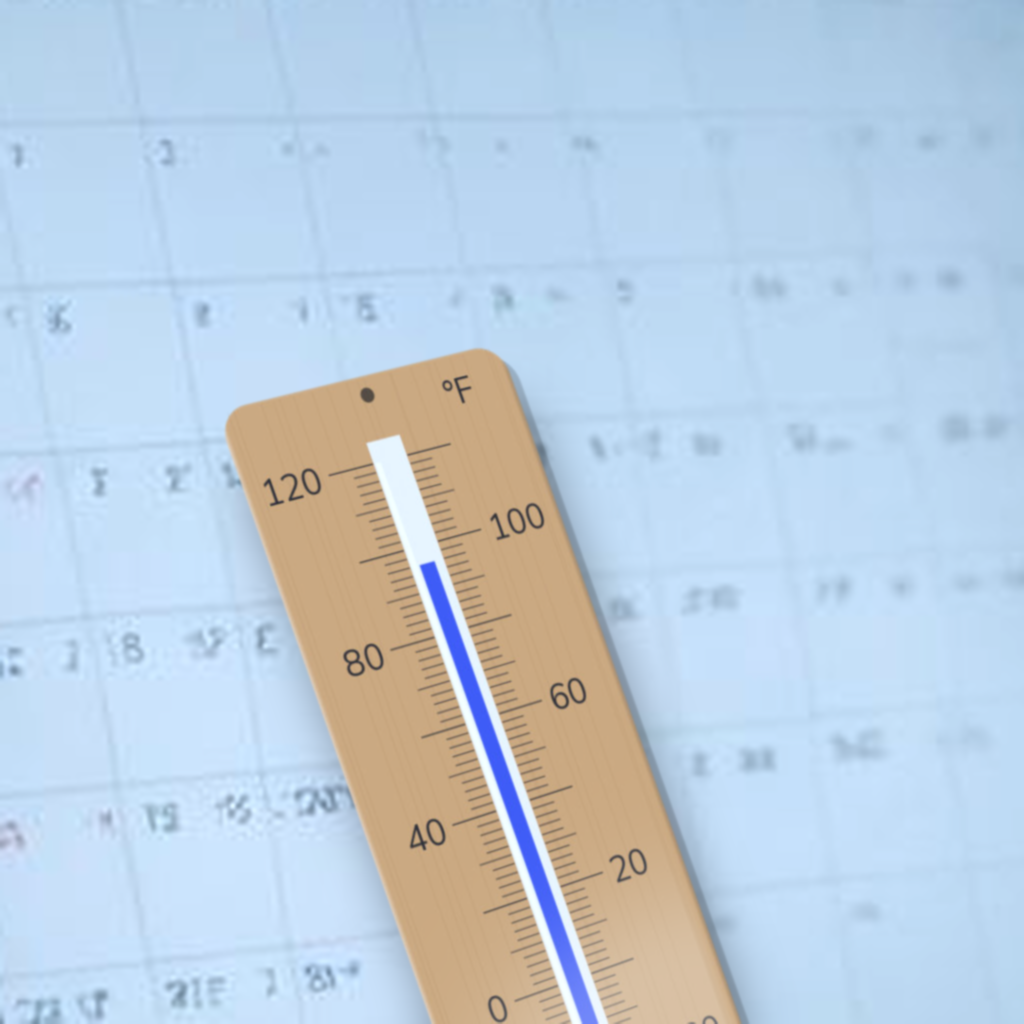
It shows 96 °F
